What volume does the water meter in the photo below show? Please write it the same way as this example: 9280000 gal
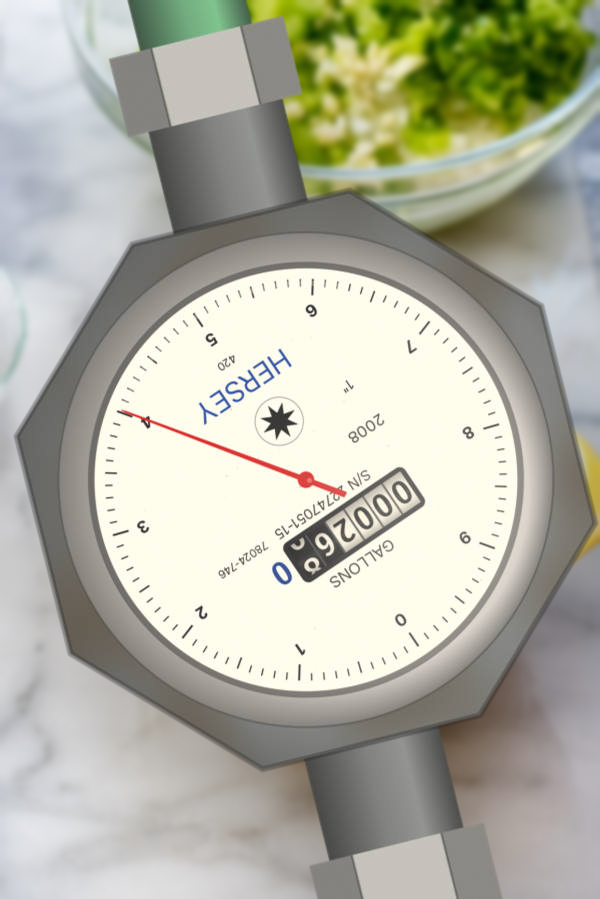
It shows 2684.0 gal
